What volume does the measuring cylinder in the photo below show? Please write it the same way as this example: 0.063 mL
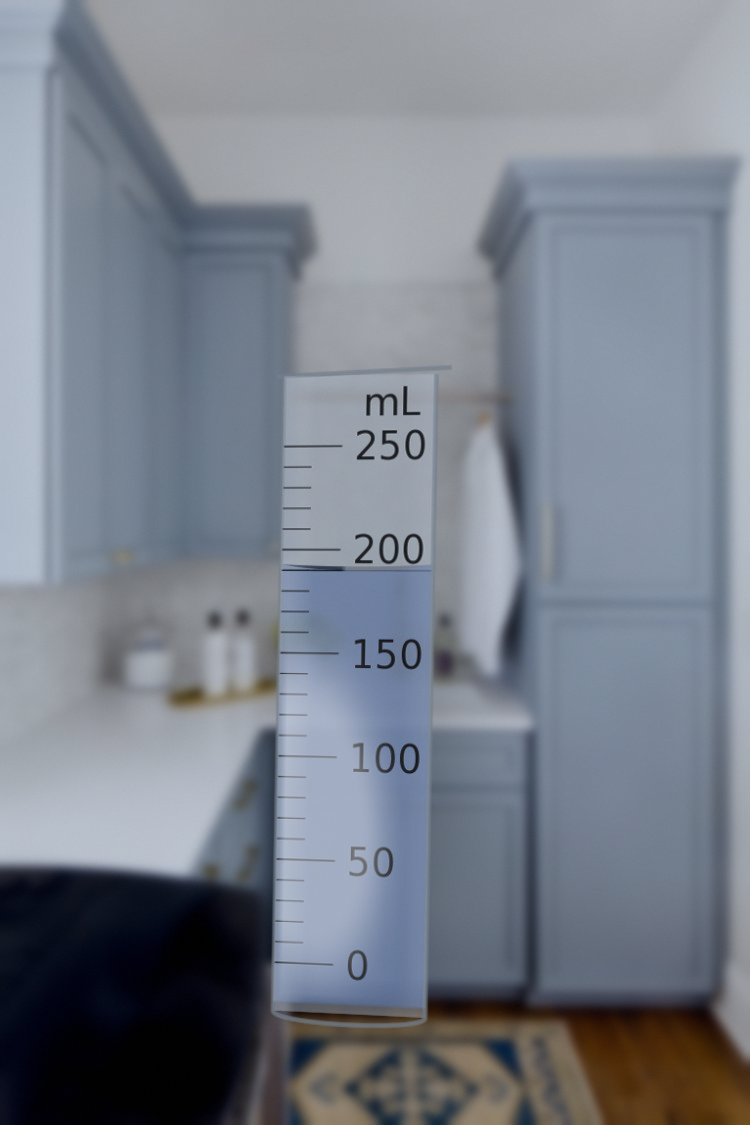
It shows 190 mL
